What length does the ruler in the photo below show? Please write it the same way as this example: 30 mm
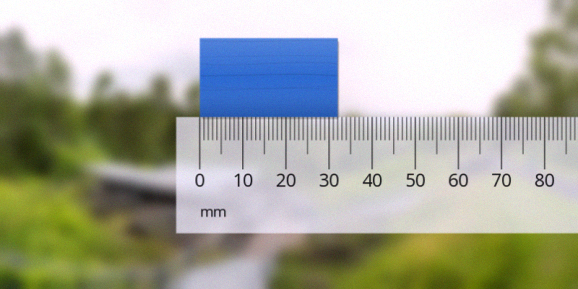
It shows 32 mm
